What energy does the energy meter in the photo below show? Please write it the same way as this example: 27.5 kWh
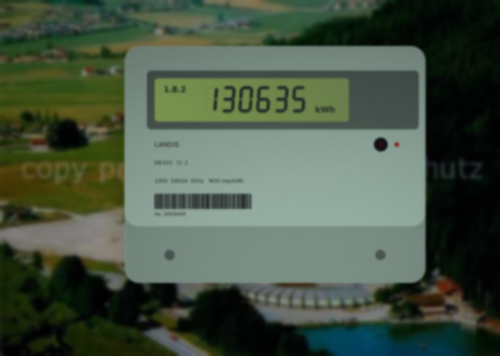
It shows 130635 kWh
